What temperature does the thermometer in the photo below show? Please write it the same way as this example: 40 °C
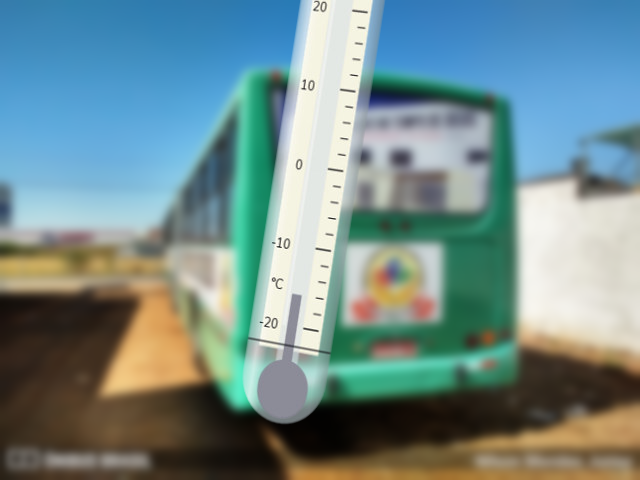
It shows -16 °C
